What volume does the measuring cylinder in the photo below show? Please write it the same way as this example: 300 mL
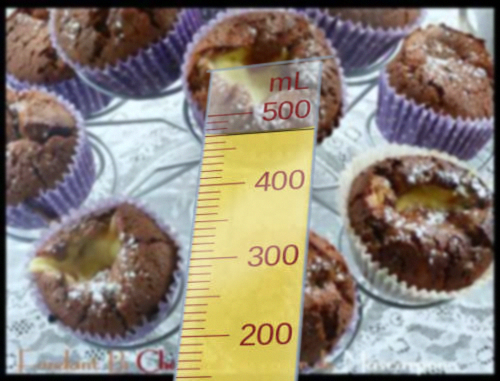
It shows 470 mL
